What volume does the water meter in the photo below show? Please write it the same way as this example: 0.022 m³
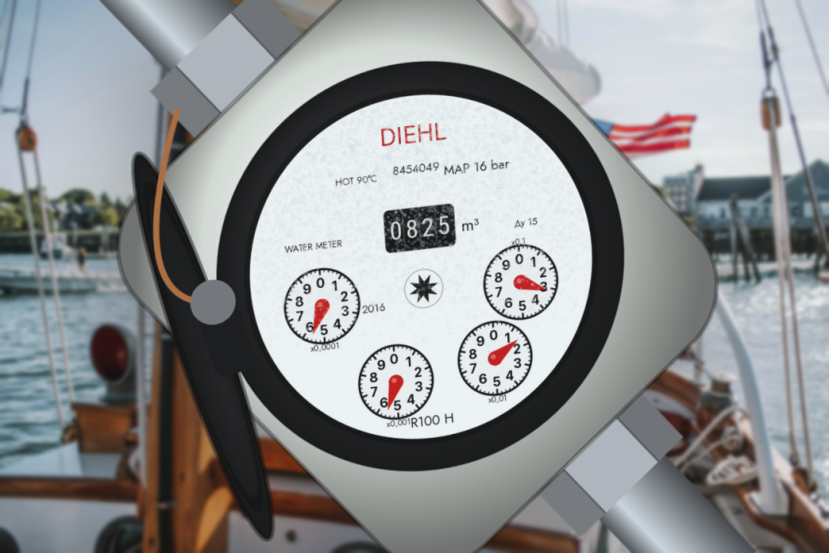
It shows 825.3155 m³
